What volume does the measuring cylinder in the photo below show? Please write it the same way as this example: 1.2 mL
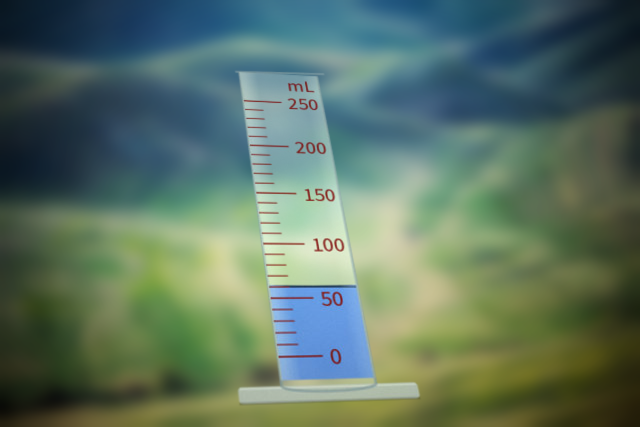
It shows 60 mL
